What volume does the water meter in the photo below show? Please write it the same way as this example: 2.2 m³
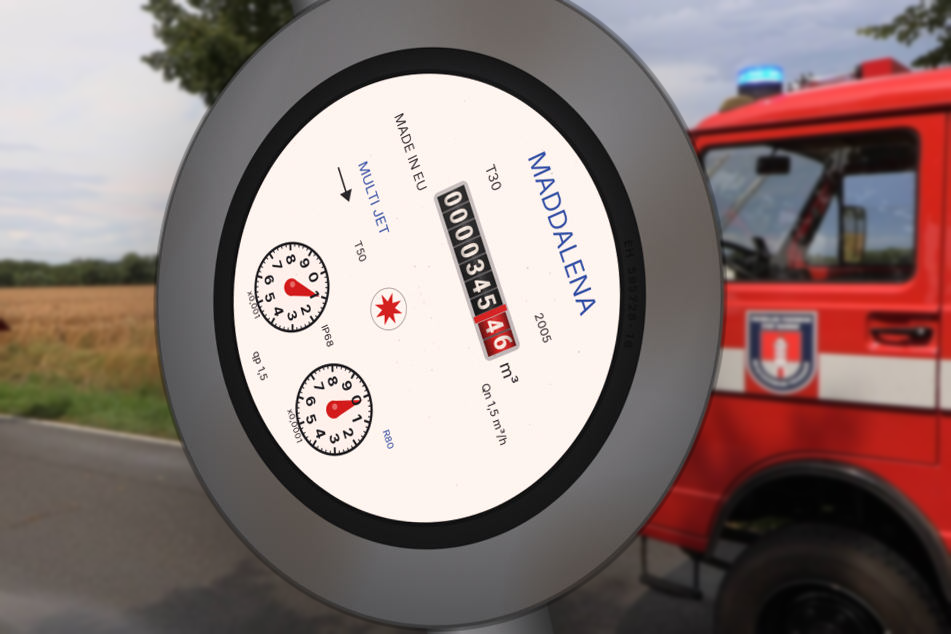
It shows 345.4610 m³
